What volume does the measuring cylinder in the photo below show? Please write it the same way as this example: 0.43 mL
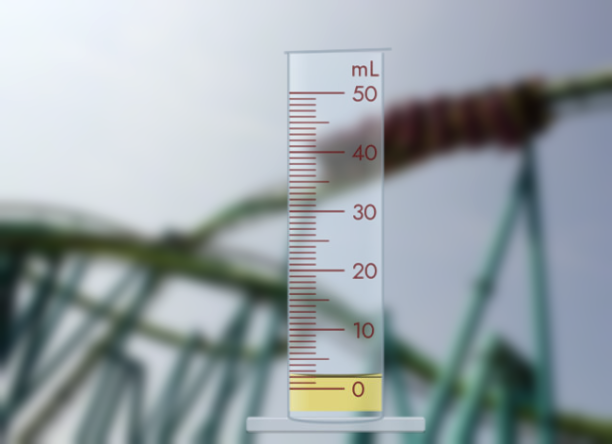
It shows 2 mL
